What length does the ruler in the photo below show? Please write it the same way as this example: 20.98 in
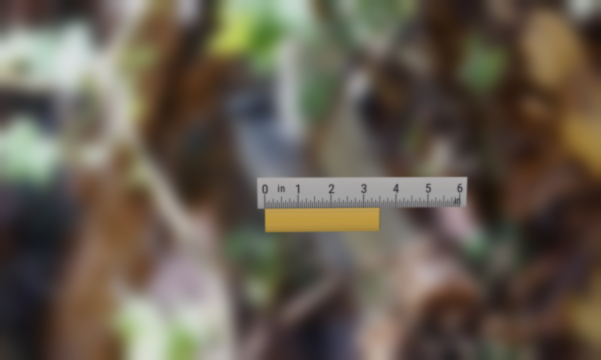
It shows 3.5 in
